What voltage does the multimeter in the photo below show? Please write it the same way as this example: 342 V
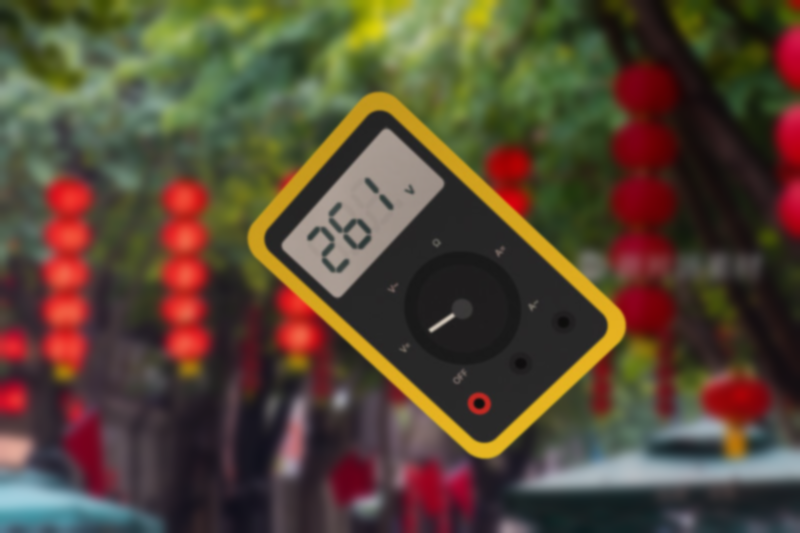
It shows 261 V
